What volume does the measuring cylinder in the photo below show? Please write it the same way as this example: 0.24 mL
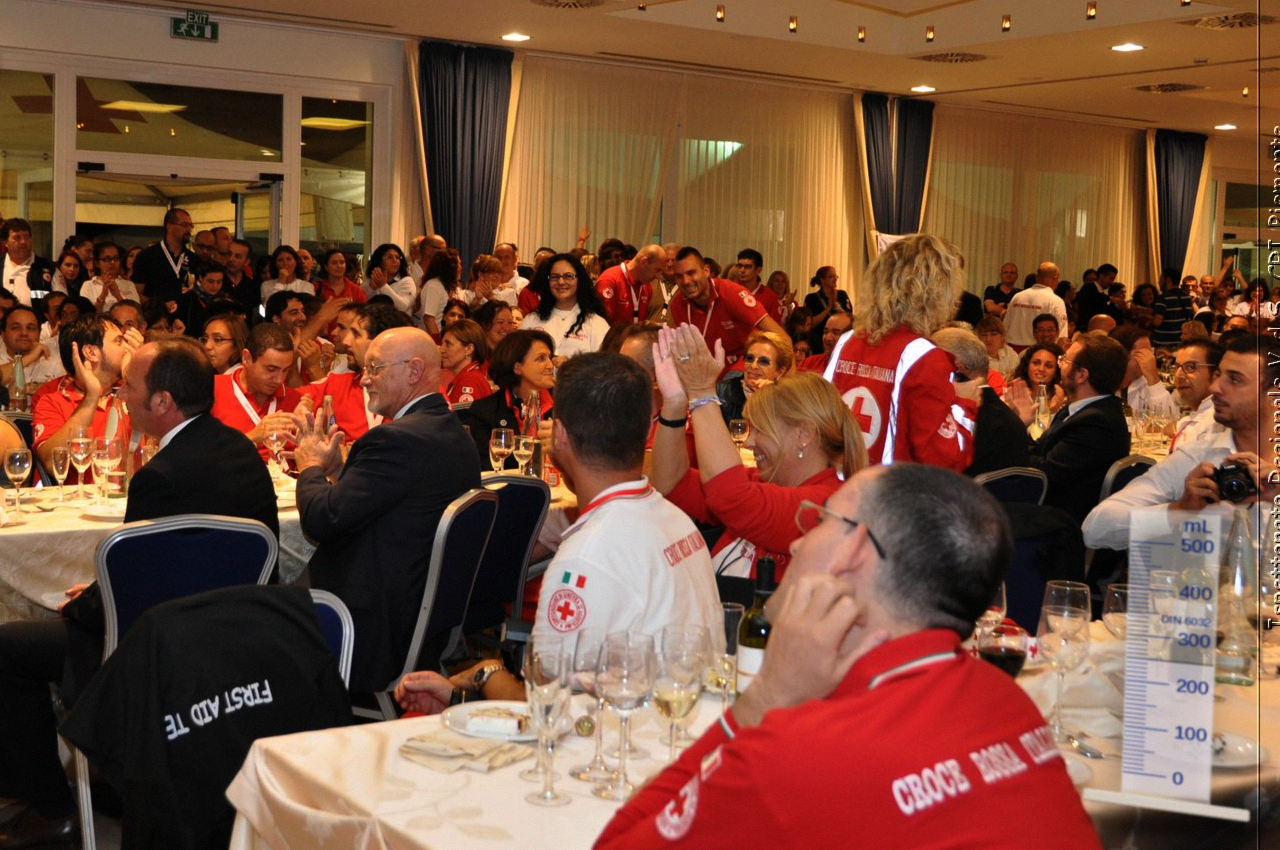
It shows 250 mL
